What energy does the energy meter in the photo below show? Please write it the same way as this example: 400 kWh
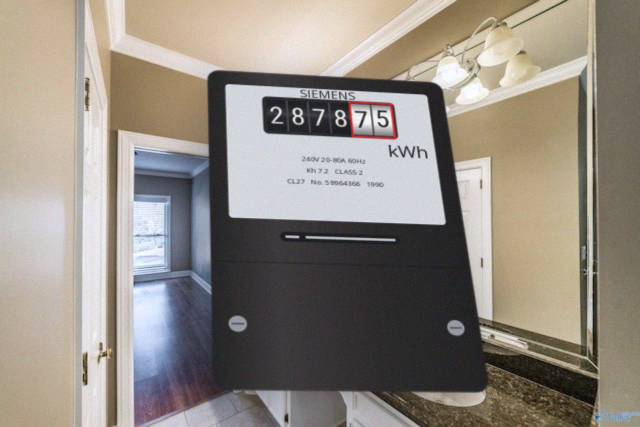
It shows 2878.75 kWh
